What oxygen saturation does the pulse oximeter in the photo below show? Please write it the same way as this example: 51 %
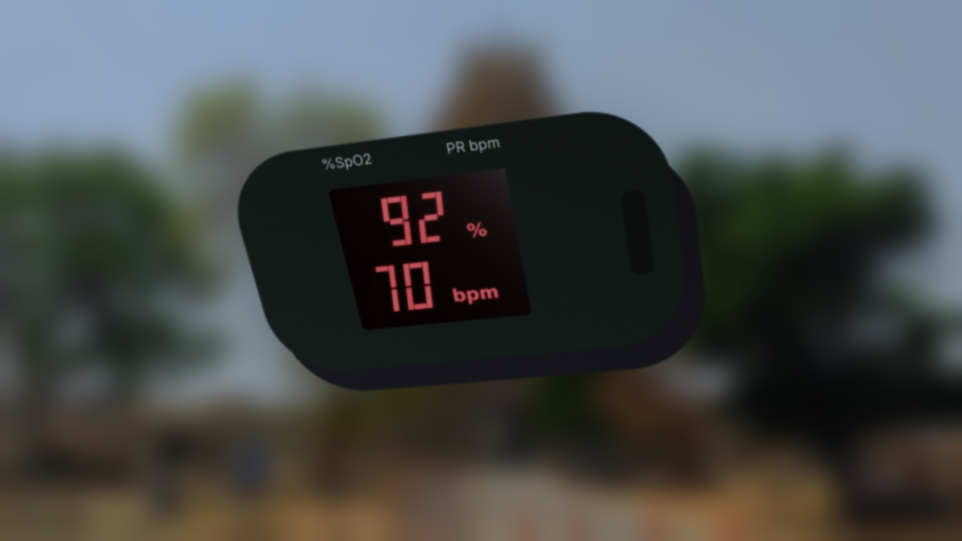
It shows 92 %
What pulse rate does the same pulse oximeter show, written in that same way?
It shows 70 bpm
